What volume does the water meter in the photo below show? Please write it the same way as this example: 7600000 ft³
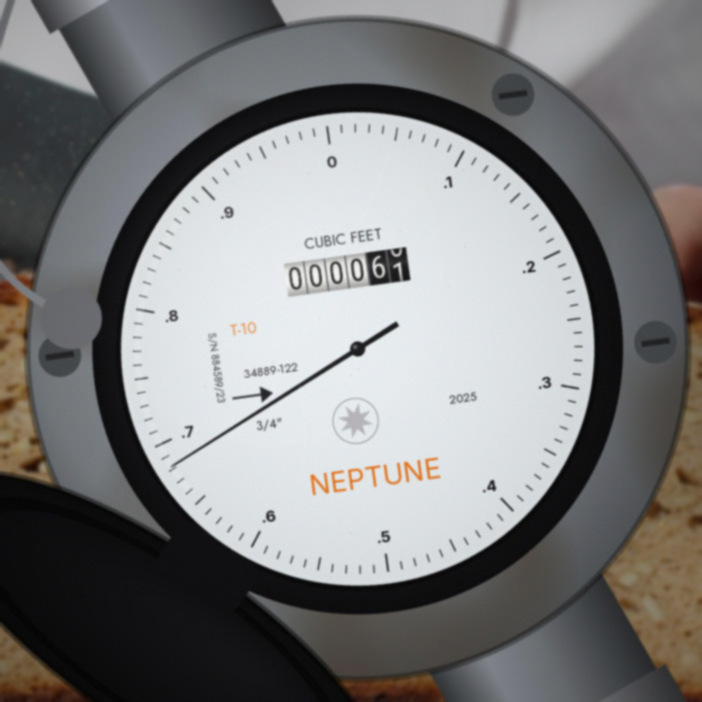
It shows 60.68 ft³
